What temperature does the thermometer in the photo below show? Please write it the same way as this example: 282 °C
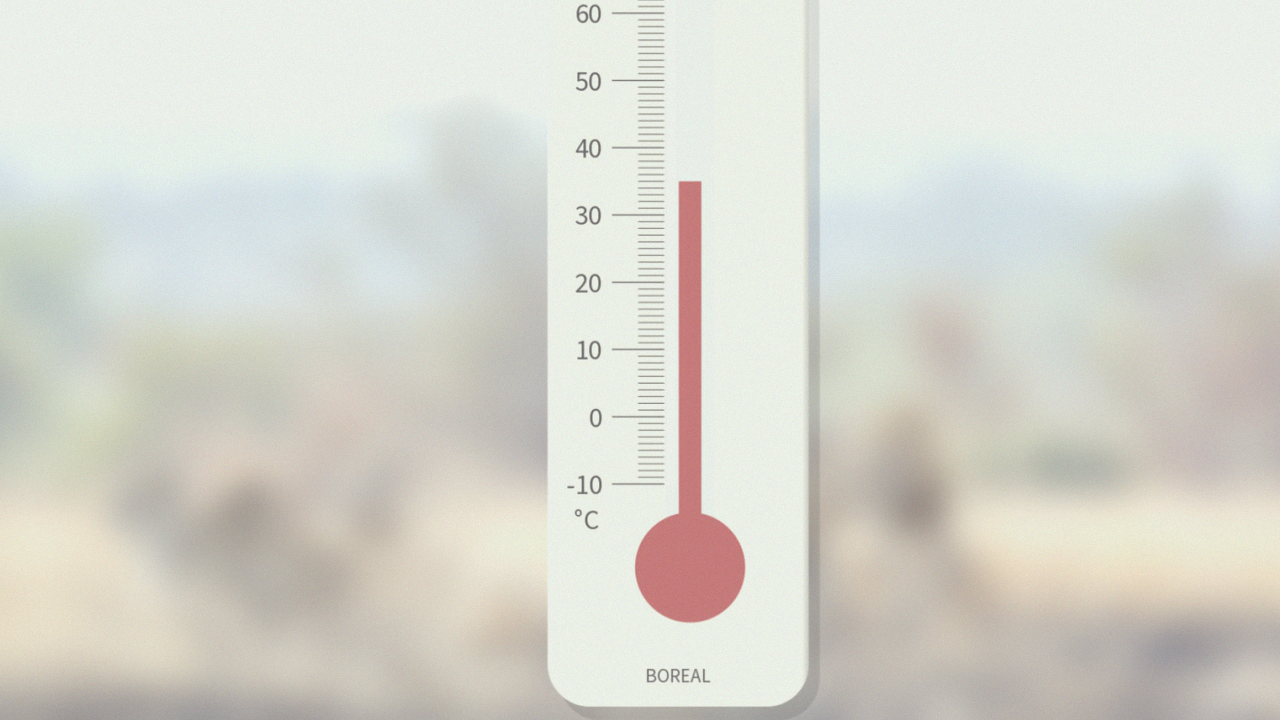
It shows 35 °C
